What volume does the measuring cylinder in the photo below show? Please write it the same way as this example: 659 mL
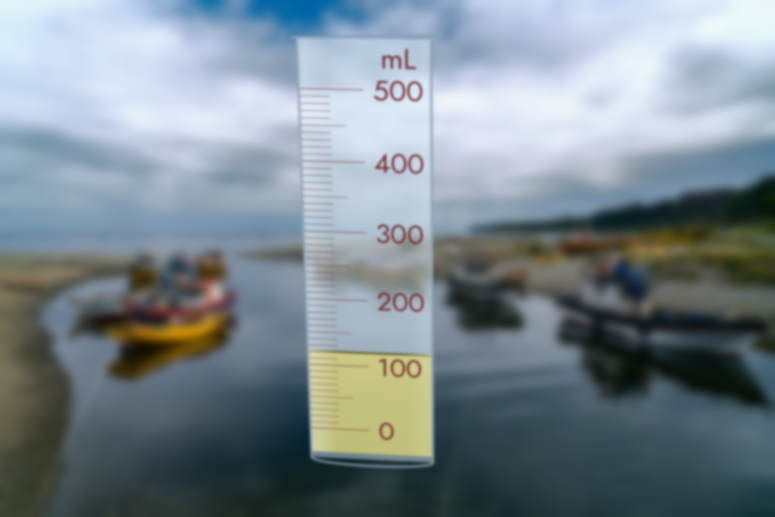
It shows 120 mL
